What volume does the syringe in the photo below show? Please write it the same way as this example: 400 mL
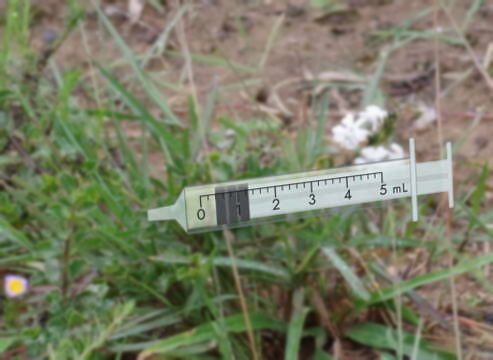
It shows 0.4 mL
